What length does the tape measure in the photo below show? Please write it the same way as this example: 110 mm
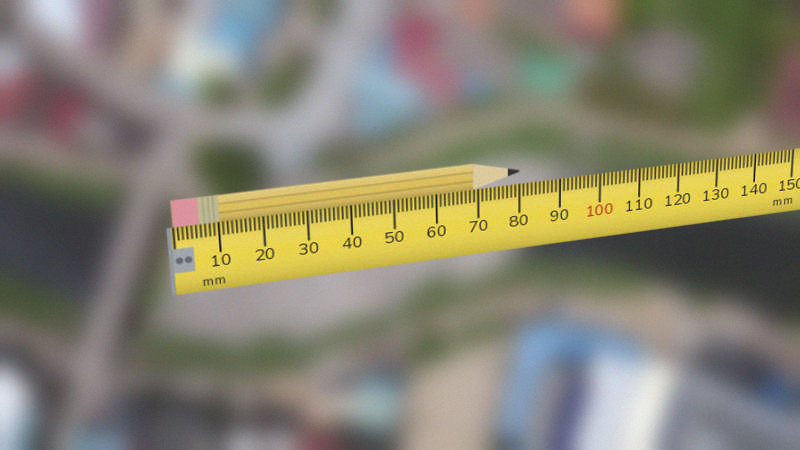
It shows 80 mm
